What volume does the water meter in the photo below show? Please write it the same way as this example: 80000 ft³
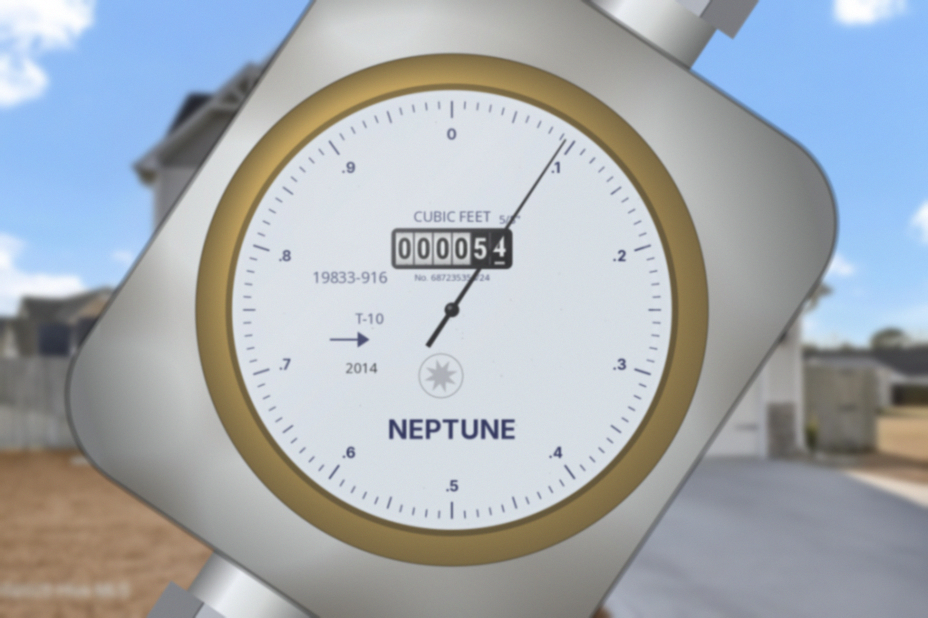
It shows 54.09 ft³
